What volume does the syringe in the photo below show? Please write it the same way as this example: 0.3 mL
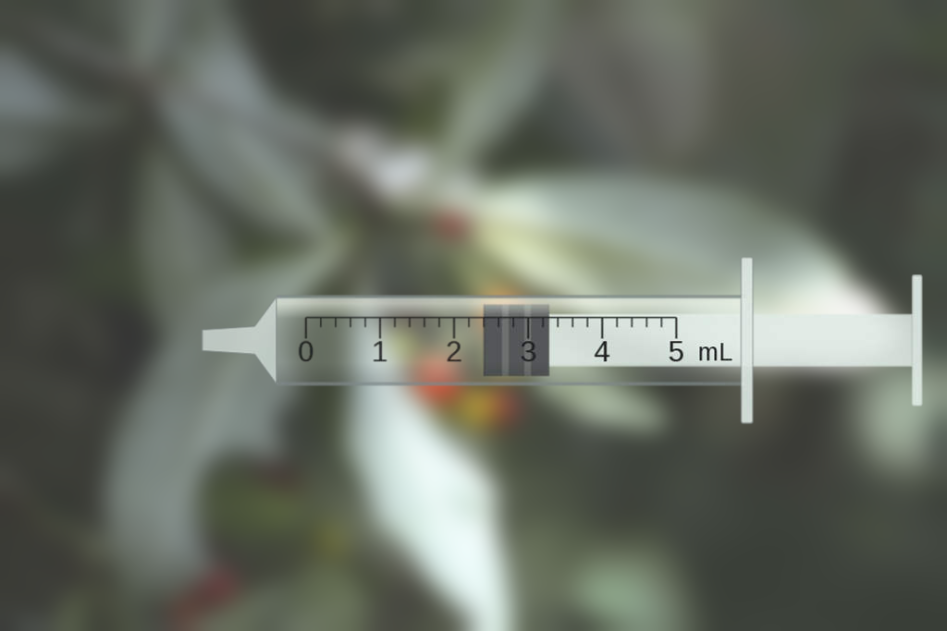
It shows 2.4 mL
